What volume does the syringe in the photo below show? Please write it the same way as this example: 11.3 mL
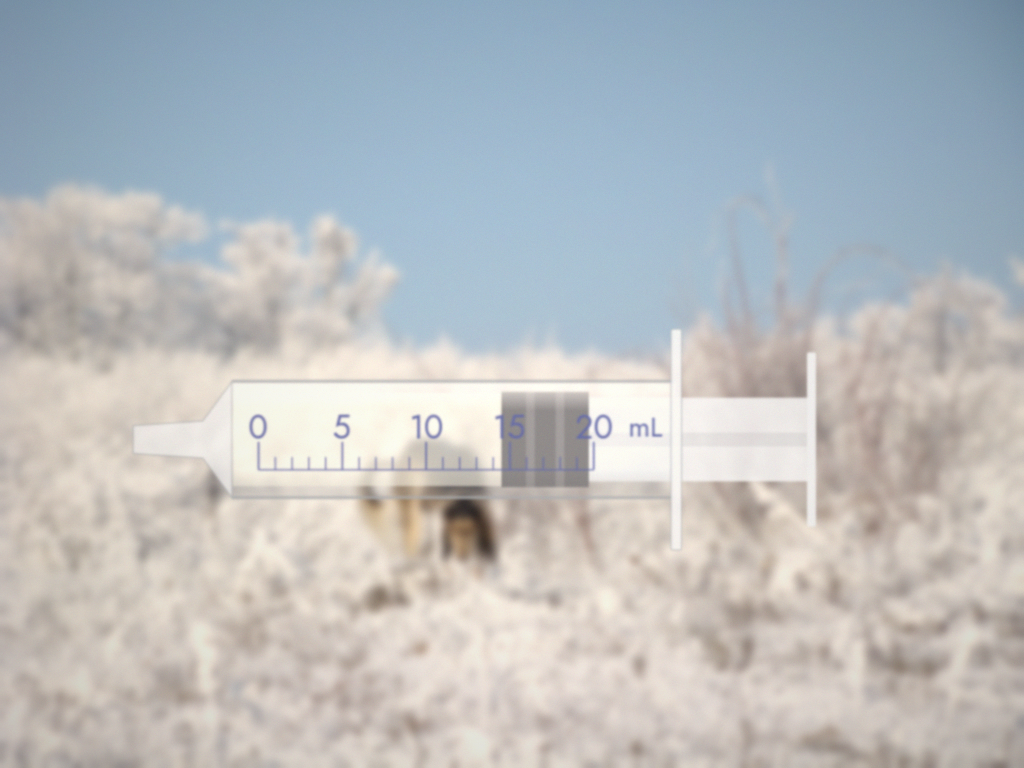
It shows 14.5 mL
